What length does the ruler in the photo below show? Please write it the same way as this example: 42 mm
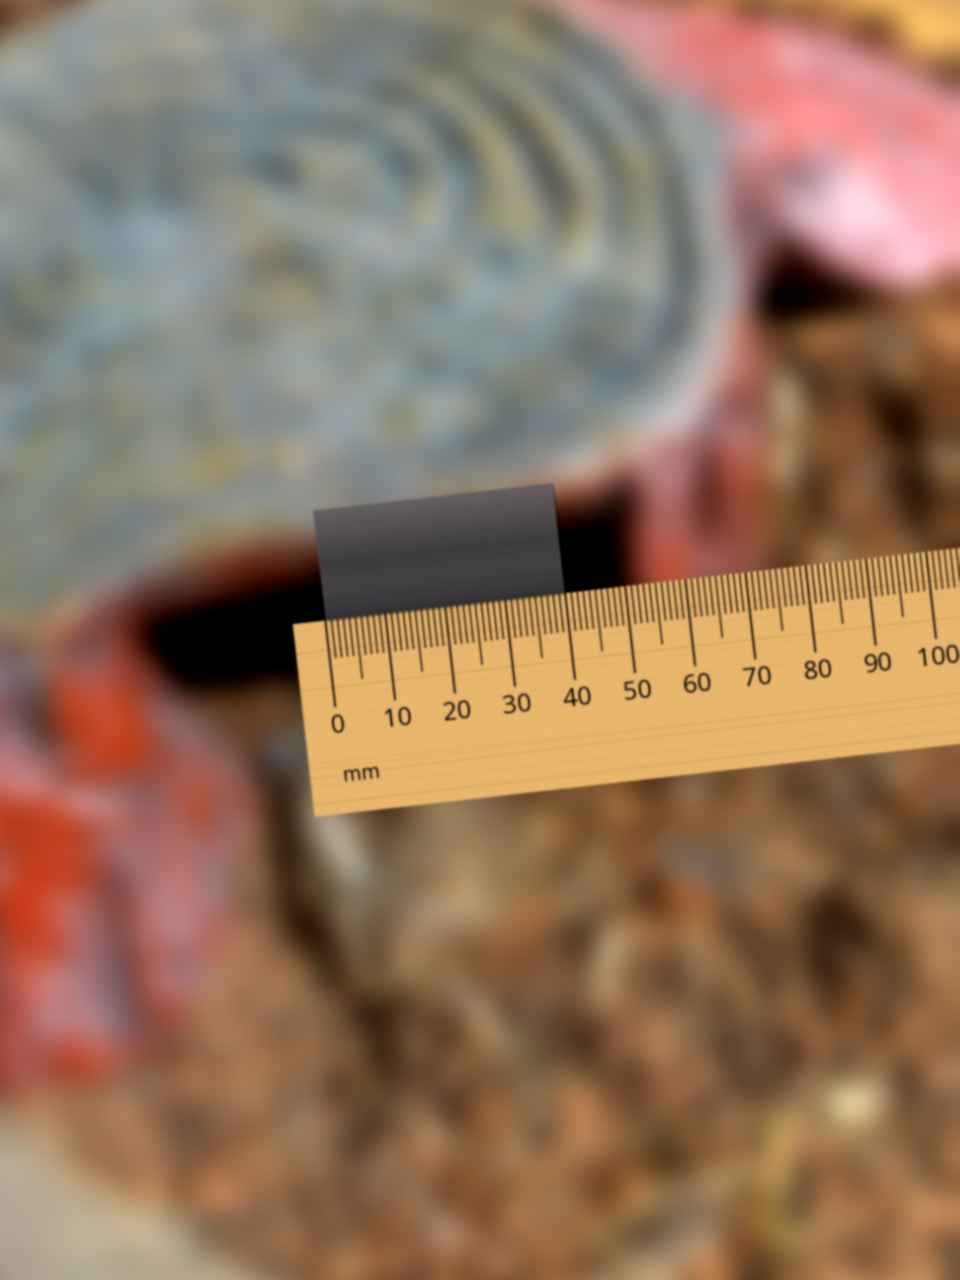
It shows 40 mm
